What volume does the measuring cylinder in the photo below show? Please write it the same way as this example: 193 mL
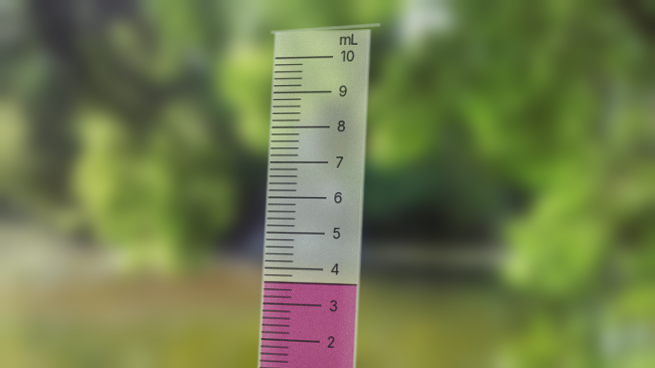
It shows 3.6 mL
